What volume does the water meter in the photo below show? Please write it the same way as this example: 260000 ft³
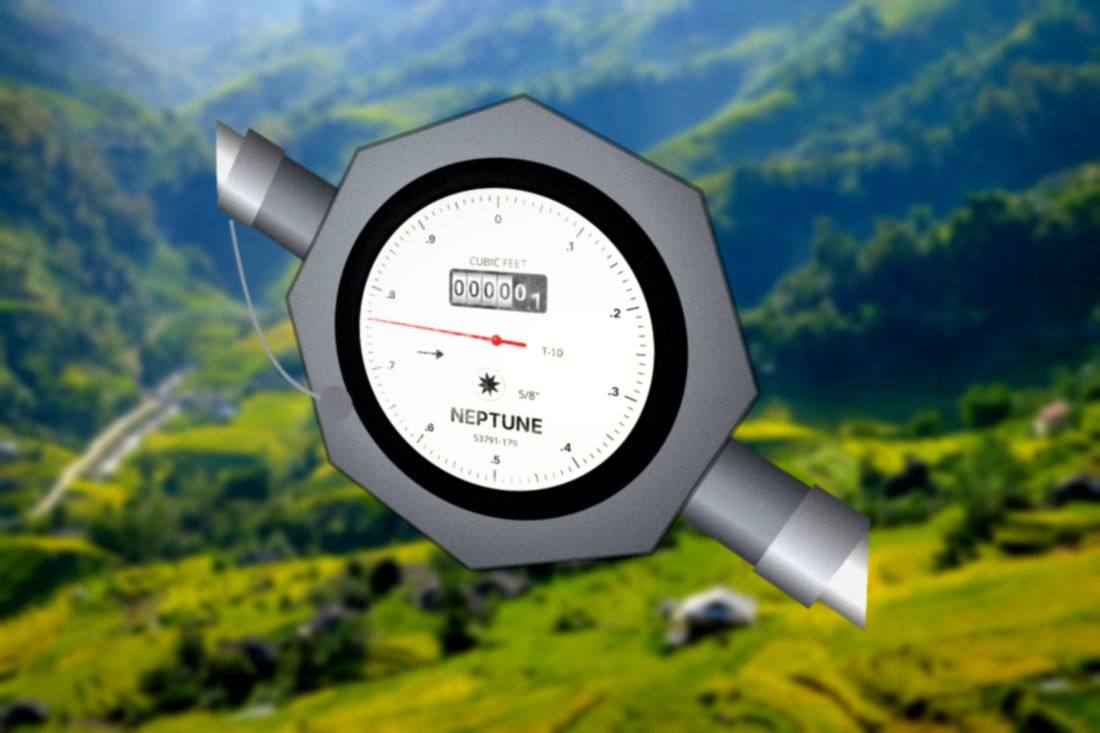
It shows 0.76 ft³
